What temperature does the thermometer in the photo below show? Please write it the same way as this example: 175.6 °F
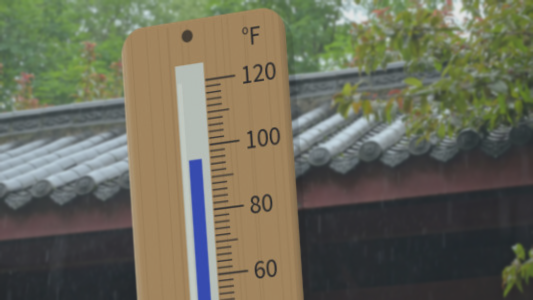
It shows 96 °F
